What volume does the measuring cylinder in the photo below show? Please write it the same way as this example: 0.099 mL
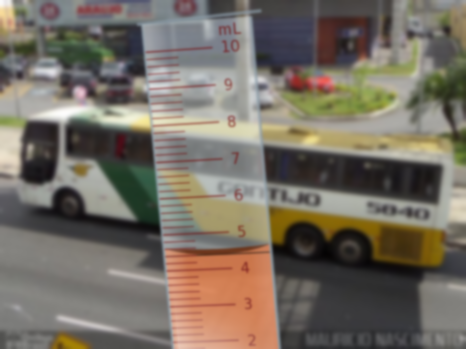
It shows 4.4 mL
